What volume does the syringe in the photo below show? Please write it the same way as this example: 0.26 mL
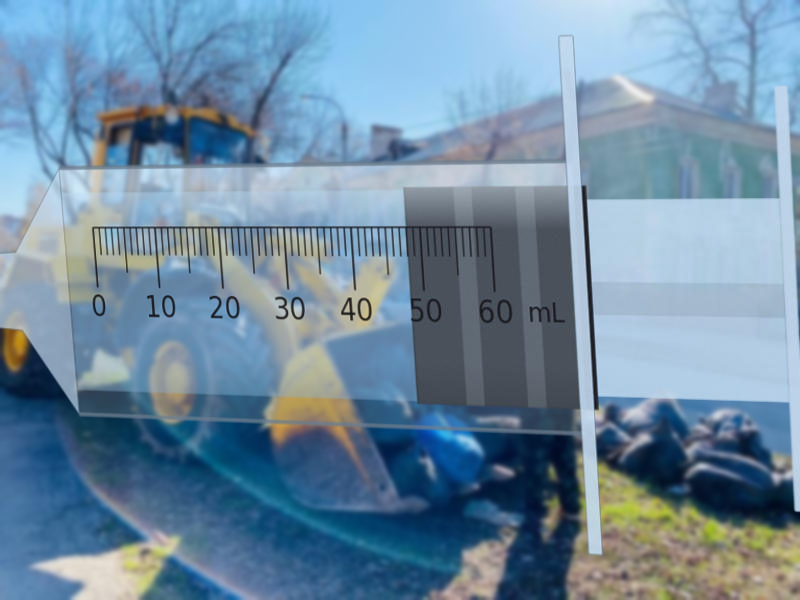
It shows 48 mL
